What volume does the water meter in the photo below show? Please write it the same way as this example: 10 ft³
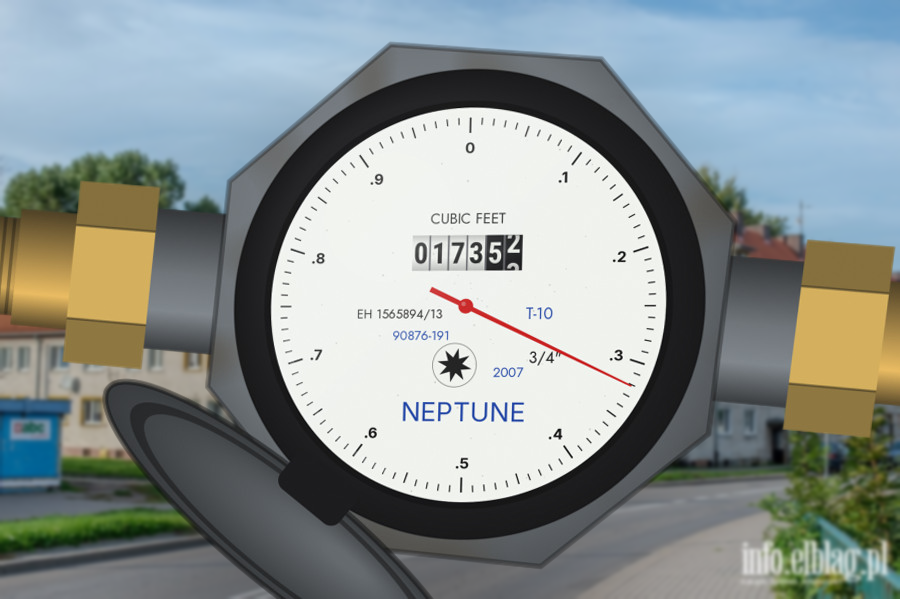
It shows 17352.32 ft³
